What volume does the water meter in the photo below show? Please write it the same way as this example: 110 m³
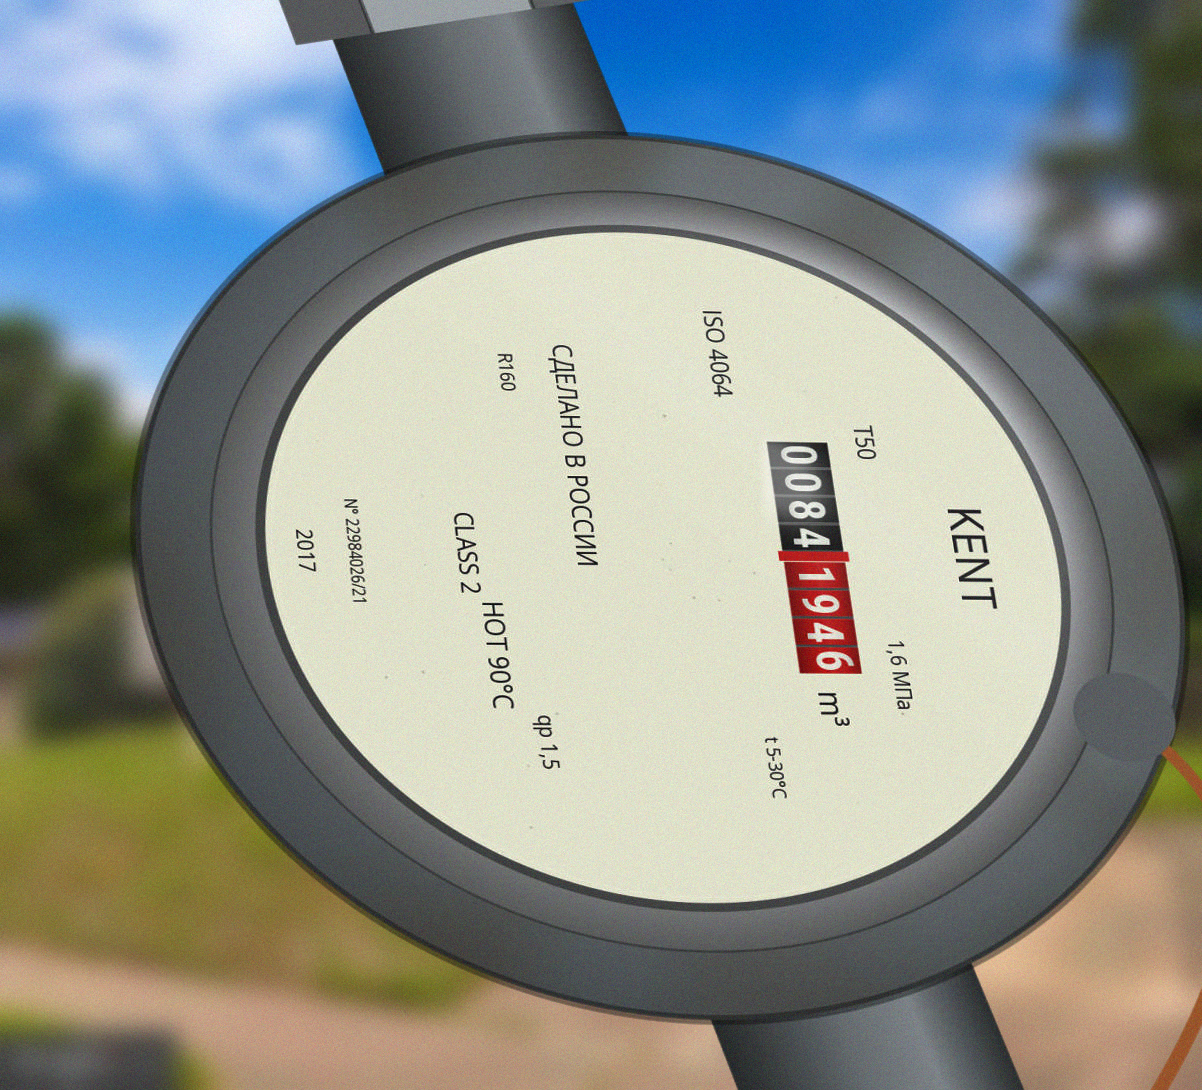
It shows 84.1946 m³
